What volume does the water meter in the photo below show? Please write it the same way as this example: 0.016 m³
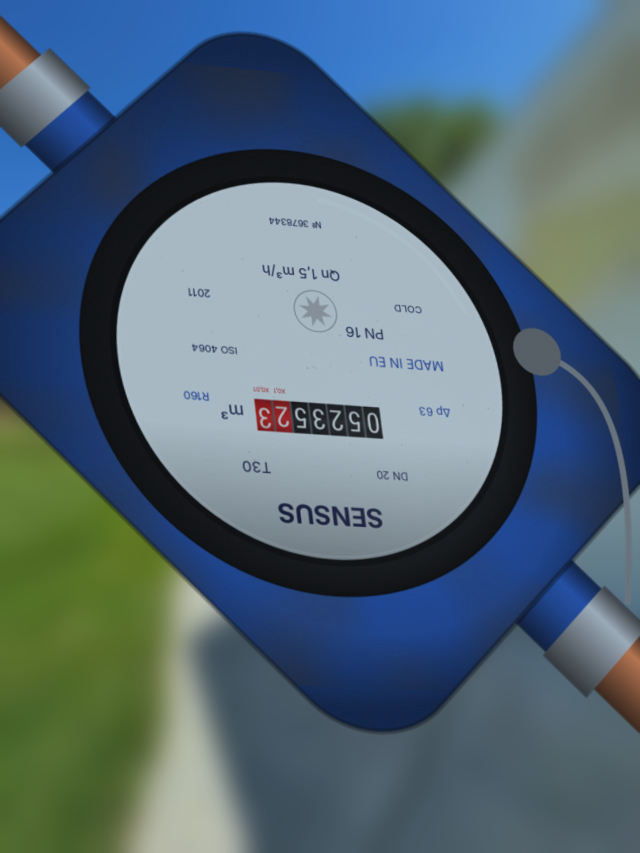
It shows 5235.23 m³
